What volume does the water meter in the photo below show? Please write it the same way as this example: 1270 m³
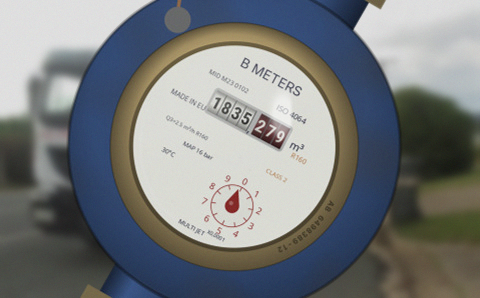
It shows 1835.2789 m³
